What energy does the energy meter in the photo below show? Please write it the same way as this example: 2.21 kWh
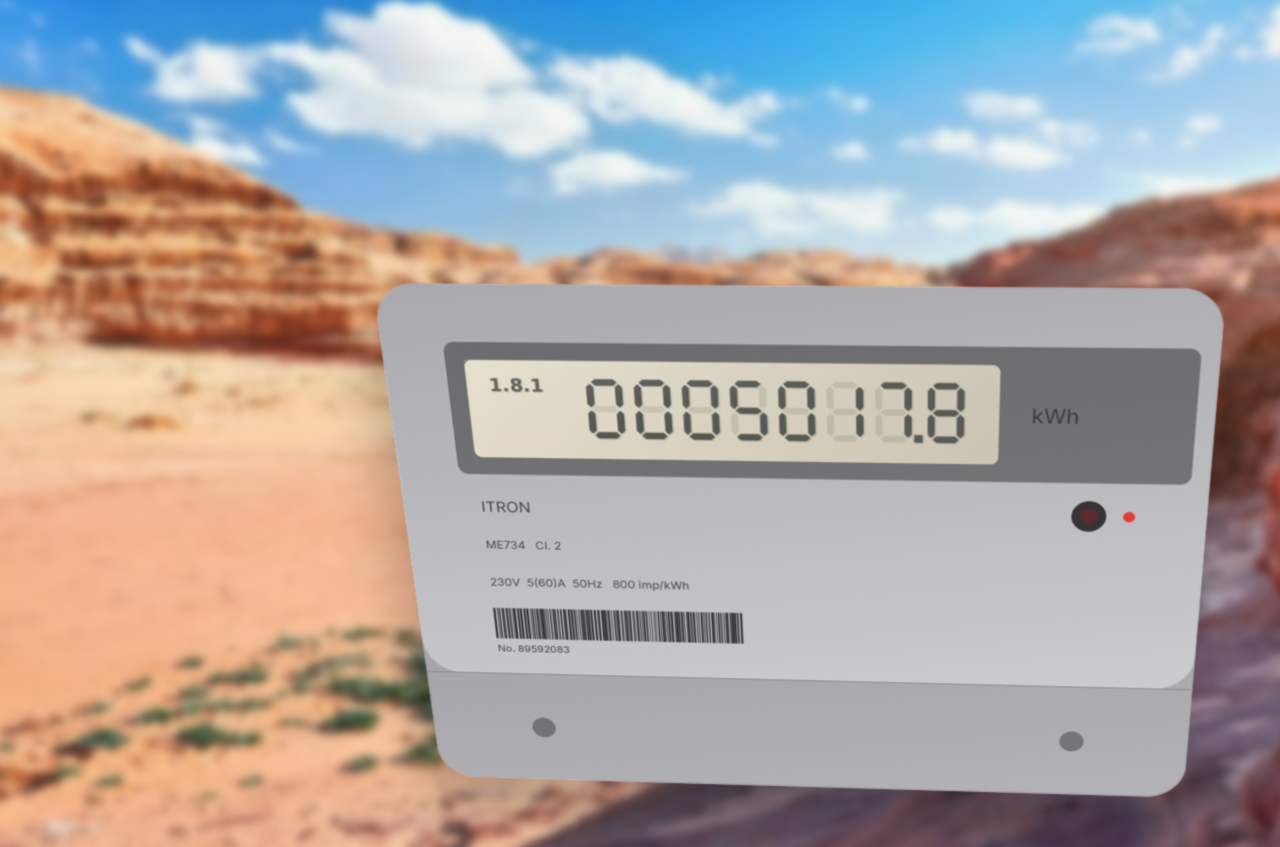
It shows 5017.8 kWh
